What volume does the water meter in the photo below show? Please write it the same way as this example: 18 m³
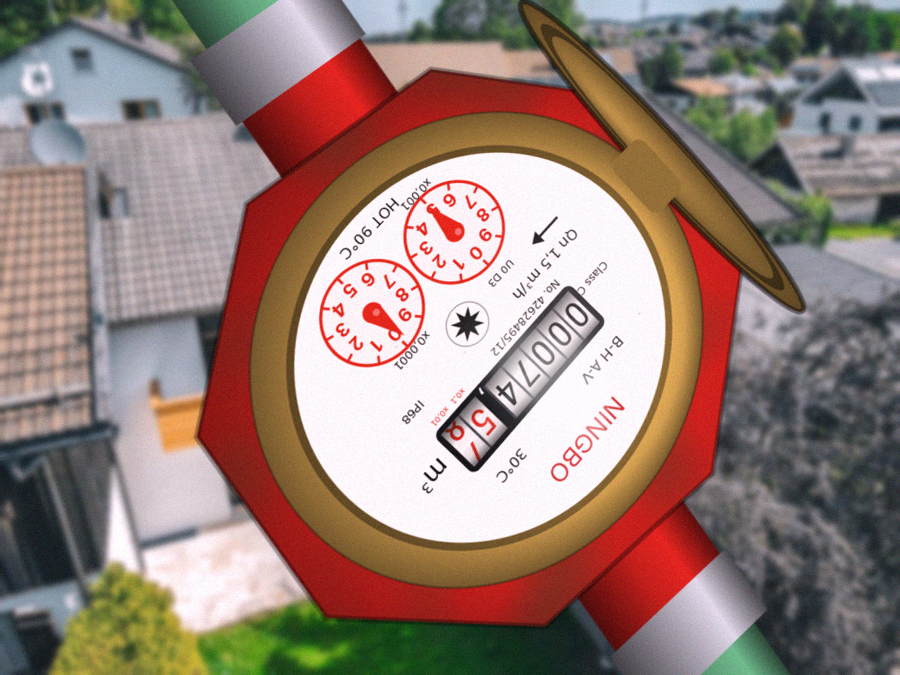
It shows 74.5749 m³
